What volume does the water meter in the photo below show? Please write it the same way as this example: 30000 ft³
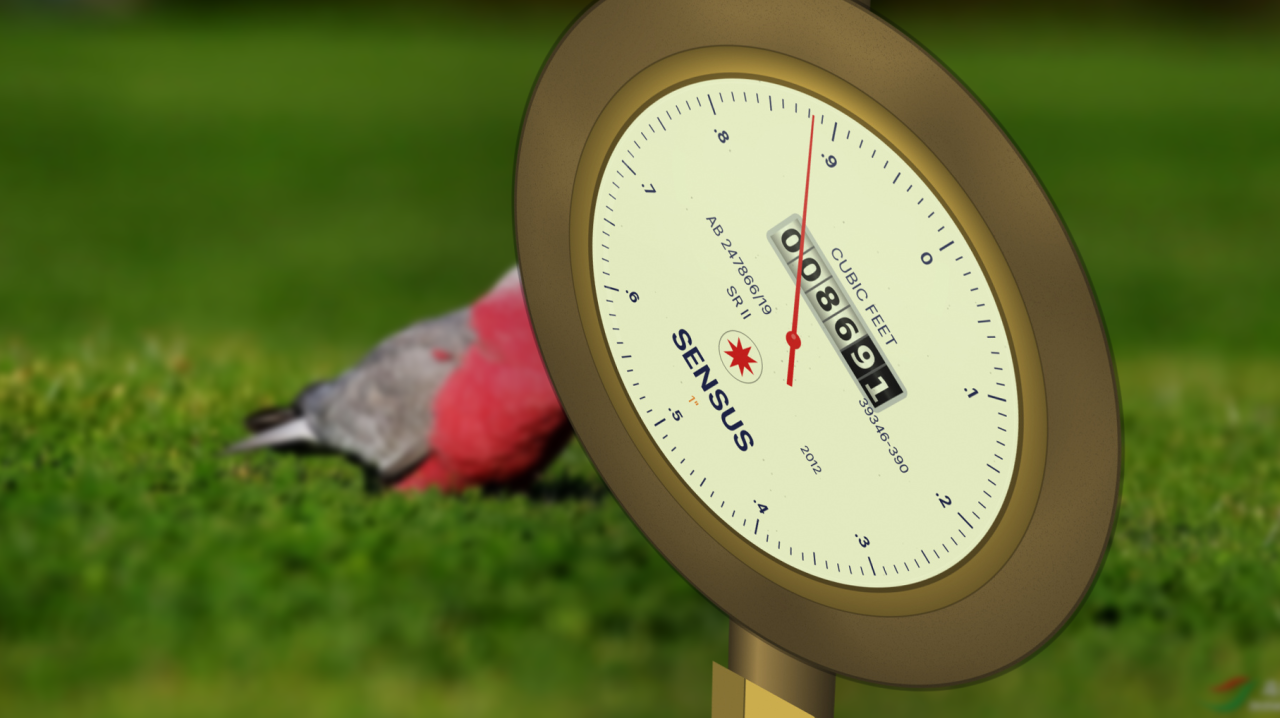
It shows 8690.88 ft³
